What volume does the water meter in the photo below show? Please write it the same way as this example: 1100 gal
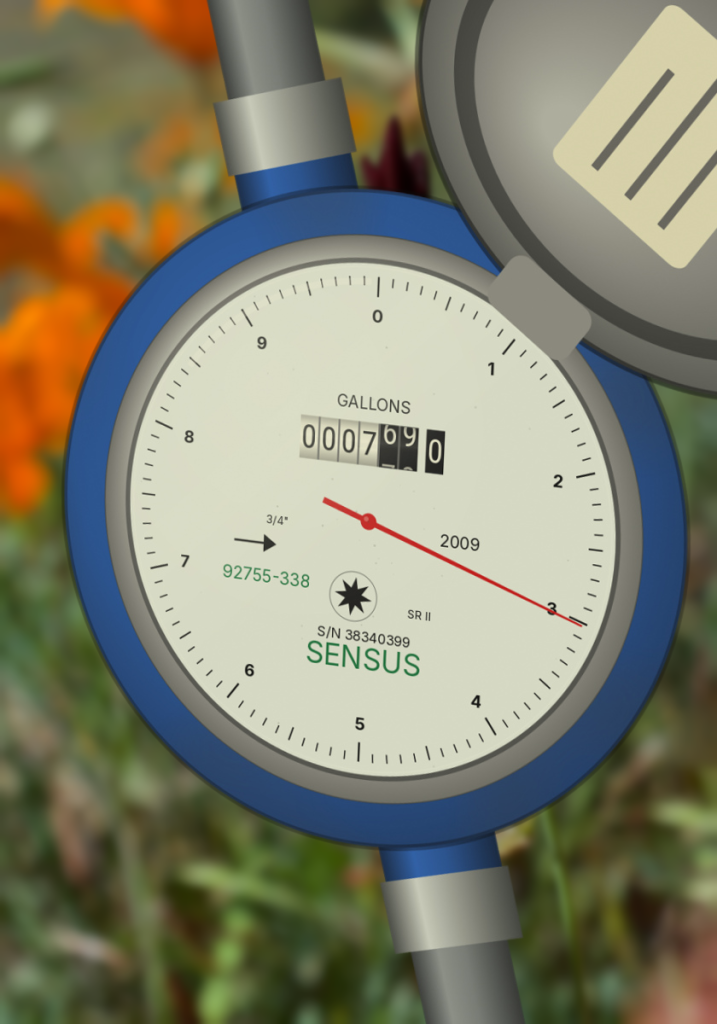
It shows 7693.0 gal
